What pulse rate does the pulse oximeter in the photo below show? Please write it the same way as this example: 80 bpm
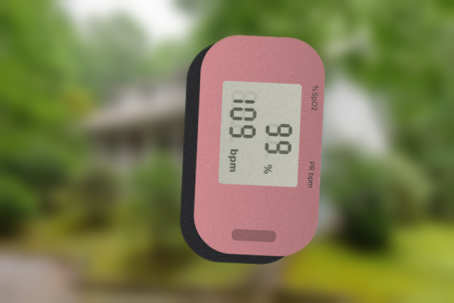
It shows 109 bpm
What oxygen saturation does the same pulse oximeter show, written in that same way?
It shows 99 %
